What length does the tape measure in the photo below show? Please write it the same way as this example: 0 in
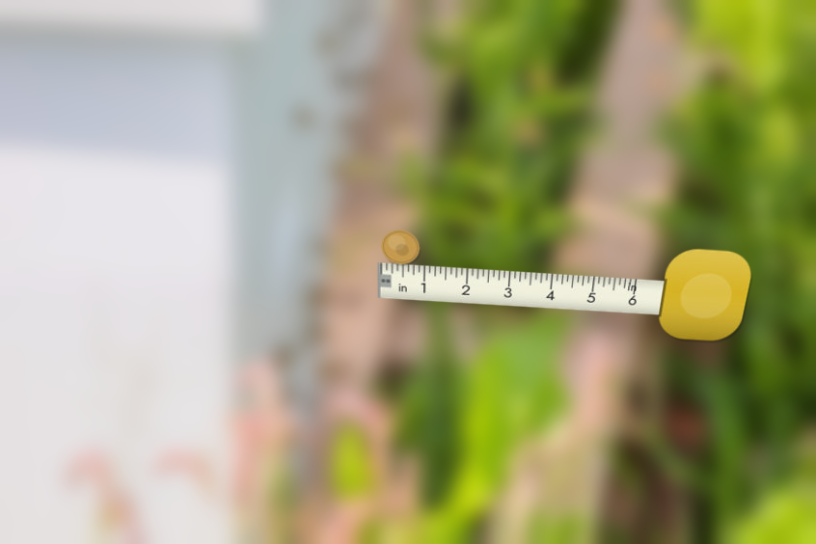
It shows 0.875 in
